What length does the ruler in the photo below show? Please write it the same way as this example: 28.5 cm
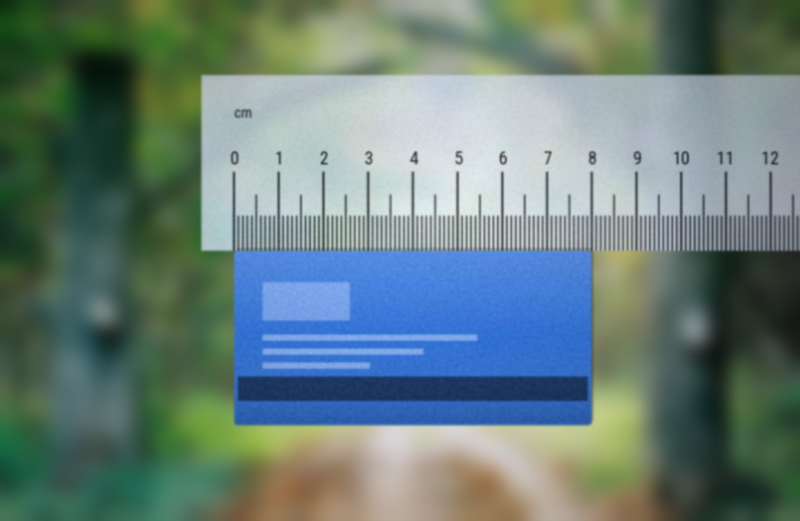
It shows 8 cm
